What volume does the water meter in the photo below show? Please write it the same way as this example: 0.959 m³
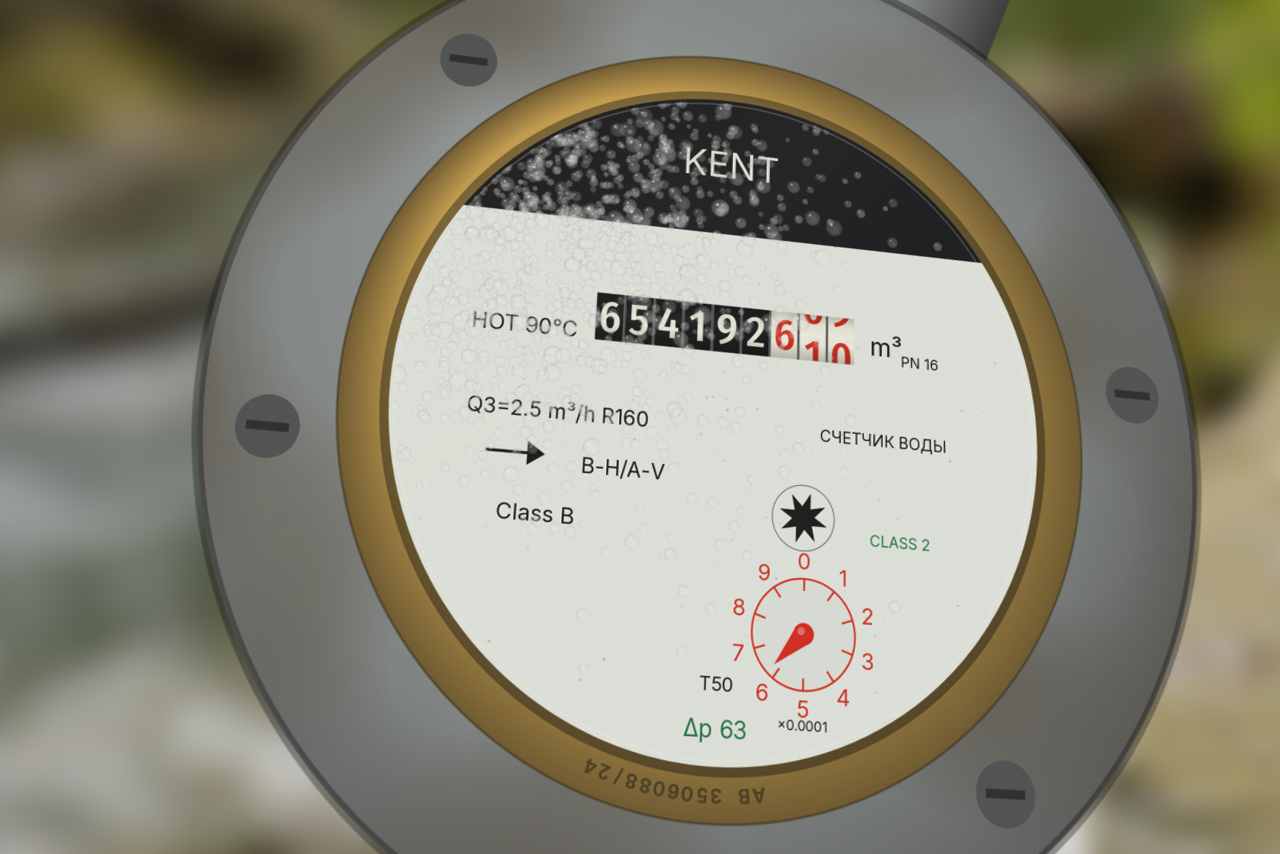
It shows 654192.6096 m³
